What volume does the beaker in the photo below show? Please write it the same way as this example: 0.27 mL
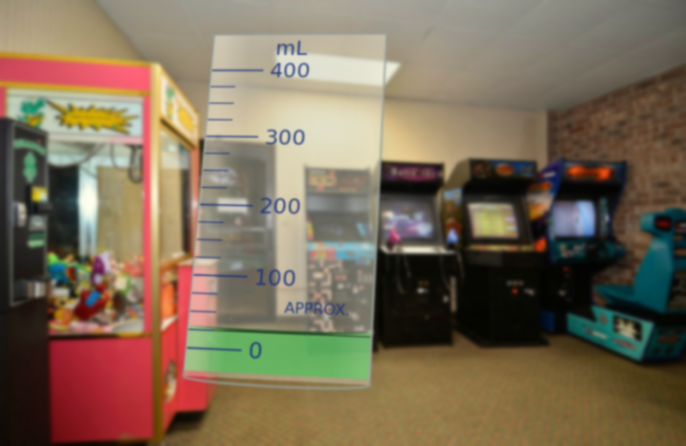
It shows 25 mL
